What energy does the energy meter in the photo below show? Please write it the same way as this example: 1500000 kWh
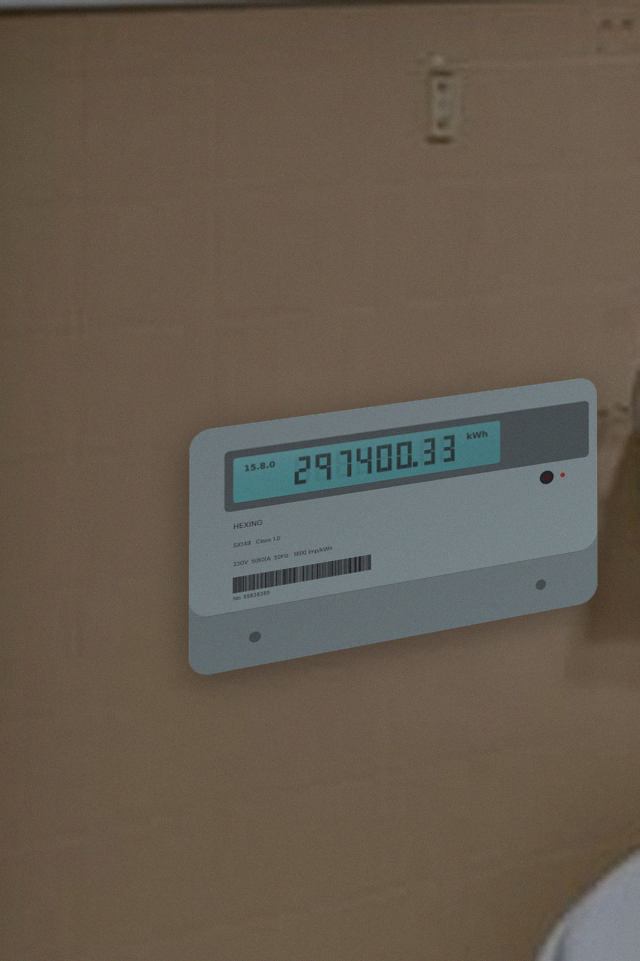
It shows 297400.33 kWh
